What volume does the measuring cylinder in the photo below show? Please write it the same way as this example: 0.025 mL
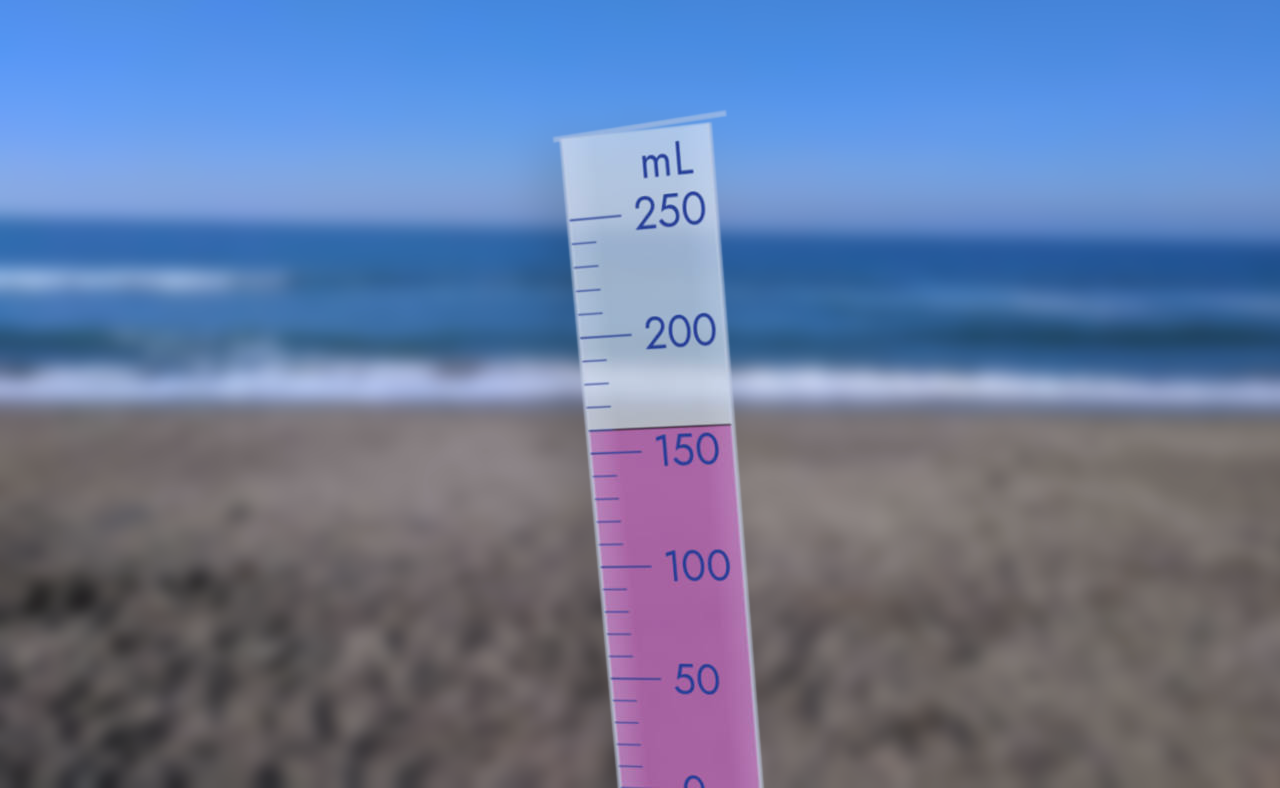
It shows 160 mL
